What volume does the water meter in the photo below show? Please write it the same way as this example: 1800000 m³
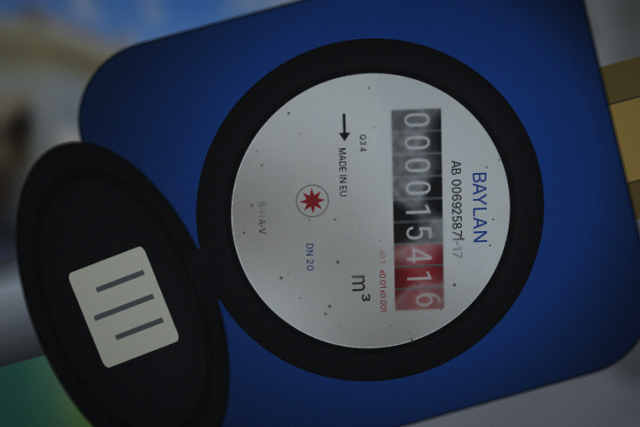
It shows 15.416 m³
